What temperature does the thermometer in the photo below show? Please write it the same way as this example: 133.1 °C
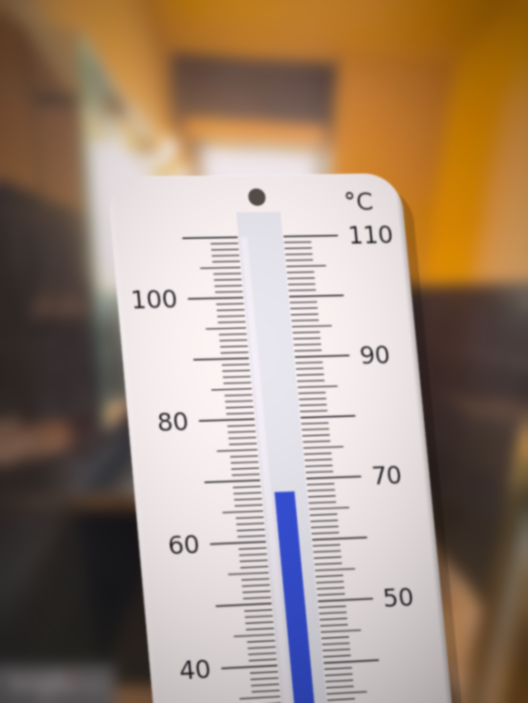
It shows 68 °C
